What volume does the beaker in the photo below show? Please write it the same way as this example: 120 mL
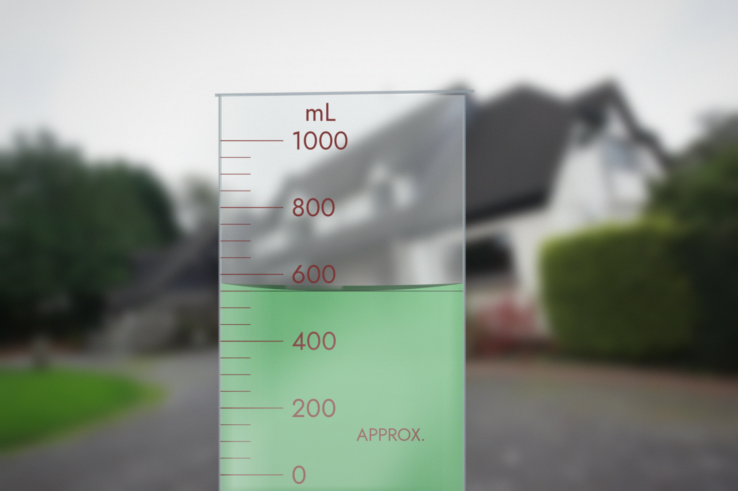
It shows 550 mL
